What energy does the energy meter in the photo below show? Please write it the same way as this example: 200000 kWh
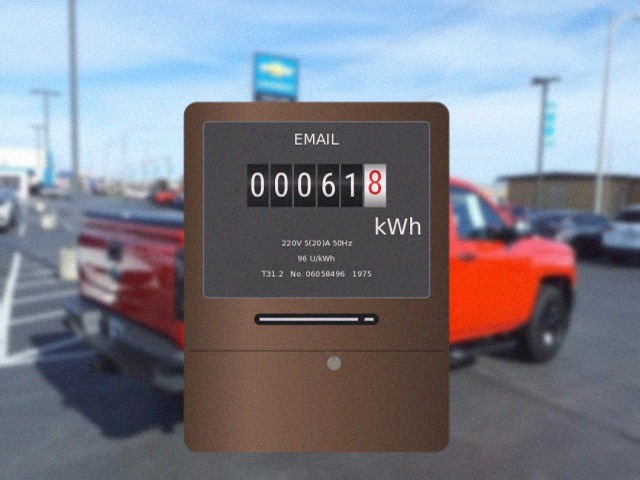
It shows 61.8 kWh
